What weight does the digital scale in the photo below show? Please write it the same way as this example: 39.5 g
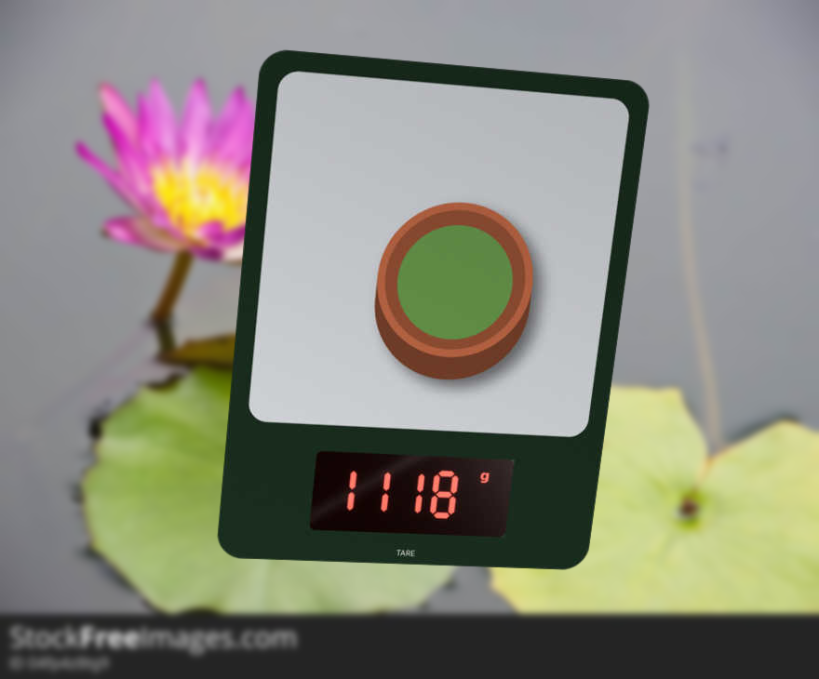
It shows 1118 g
